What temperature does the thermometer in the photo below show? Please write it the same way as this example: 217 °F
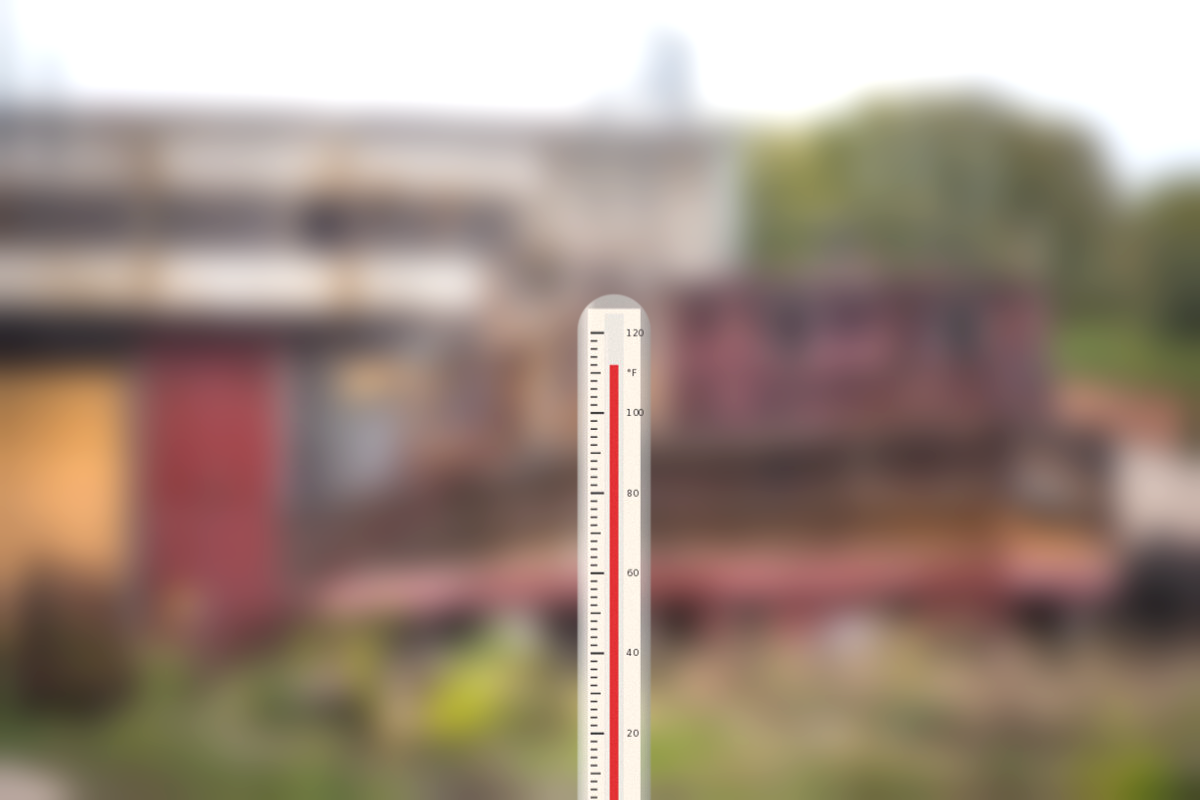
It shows 112 °F
